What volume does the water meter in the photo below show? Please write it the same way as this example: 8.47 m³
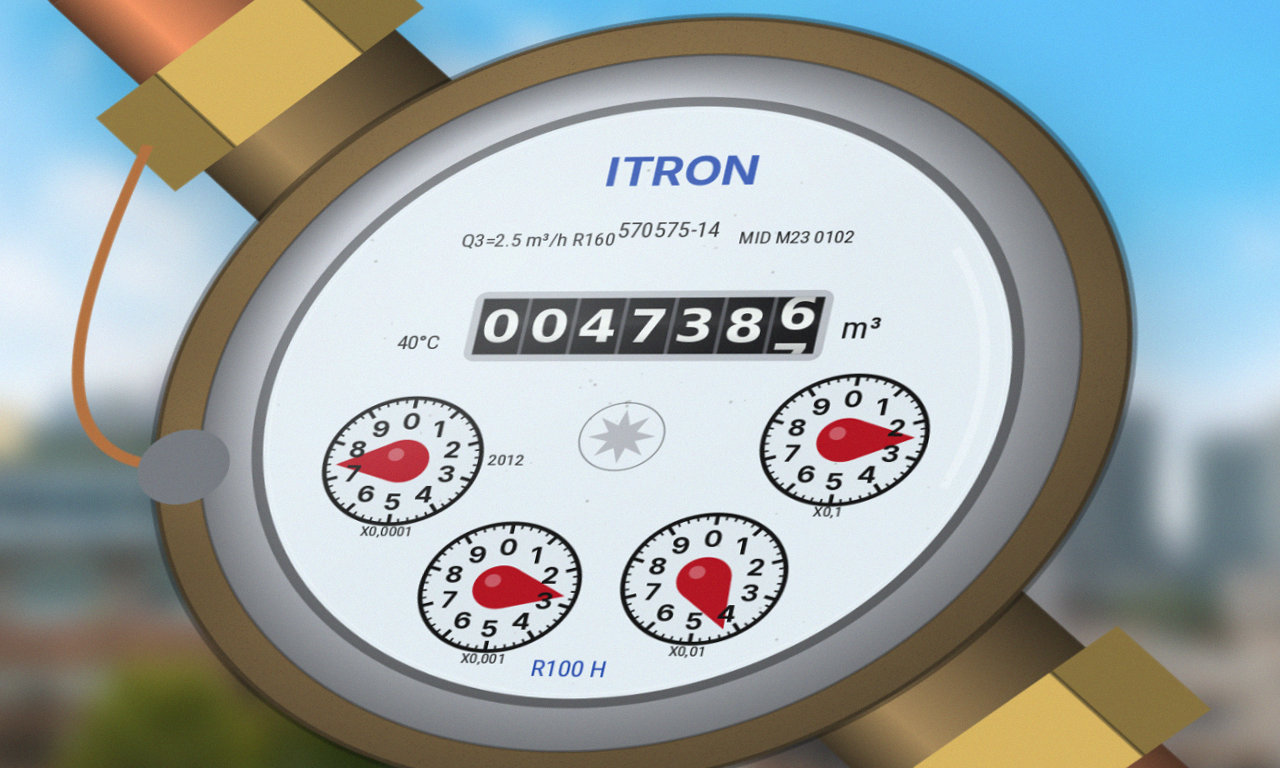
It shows 47386.2427 m³
